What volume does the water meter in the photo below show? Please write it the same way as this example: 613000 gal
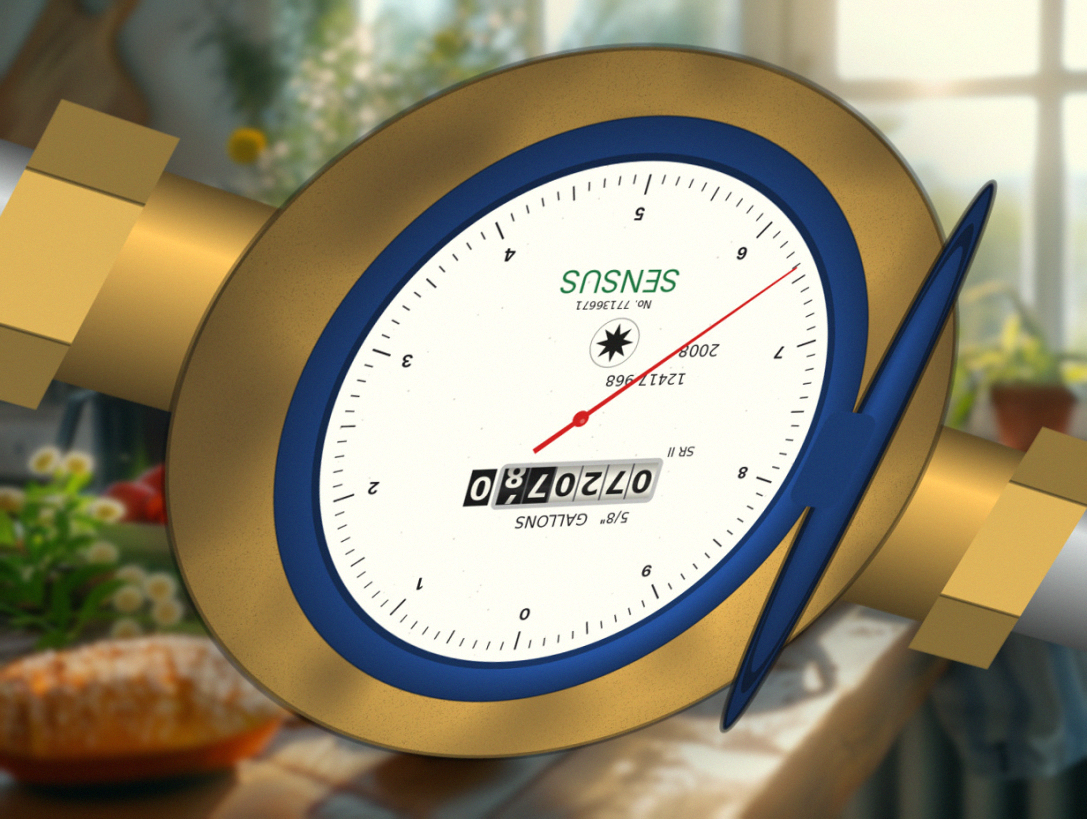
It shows 720776.4 gal
